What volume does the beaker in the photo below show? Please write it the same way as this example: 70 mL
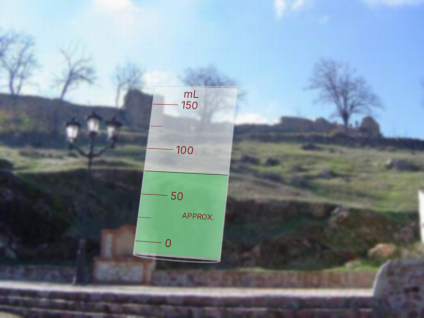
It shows 75 mL
